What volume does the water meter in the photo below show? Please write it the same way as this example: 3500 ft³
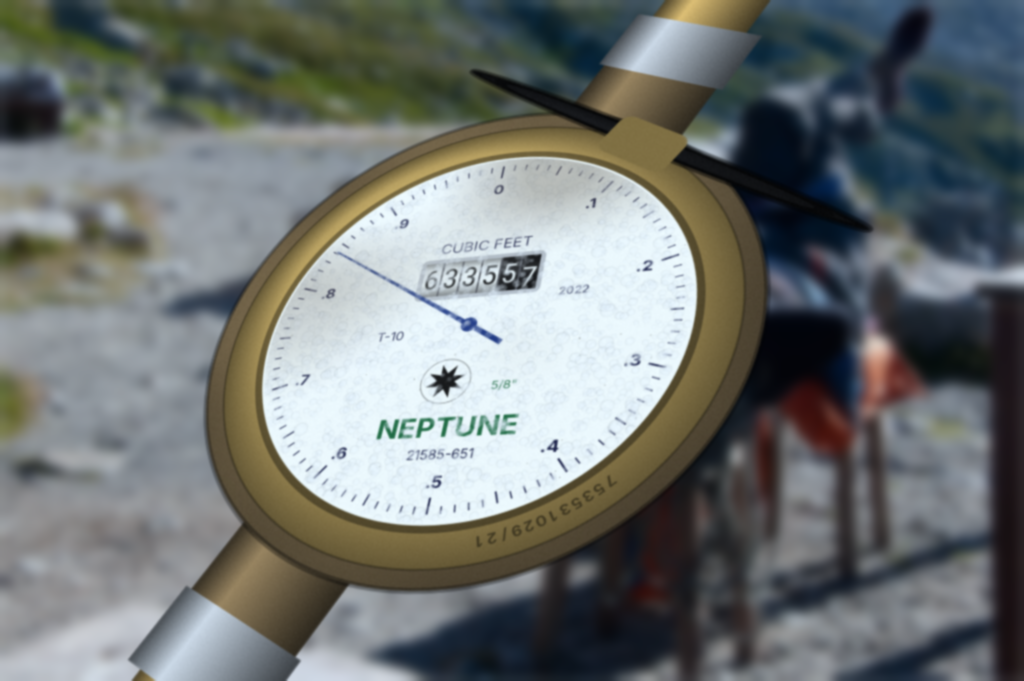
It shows 633556.84 ft³
